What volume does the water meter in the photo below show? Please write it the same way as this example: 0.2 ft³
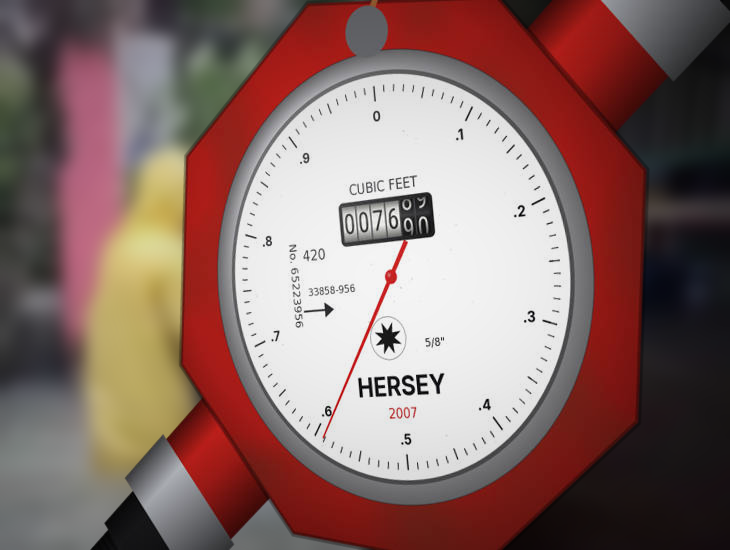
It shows 7689.59 ft³
